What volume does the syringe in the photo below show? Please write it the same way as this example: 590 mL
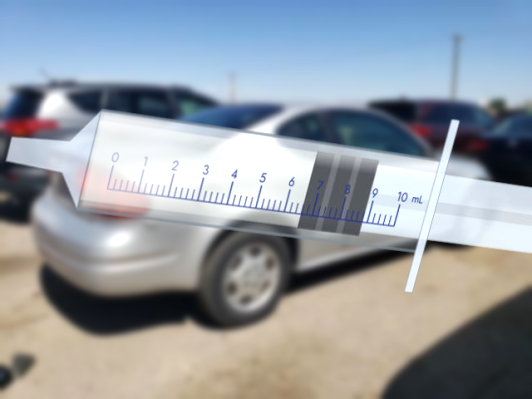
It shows 6.6 mL
